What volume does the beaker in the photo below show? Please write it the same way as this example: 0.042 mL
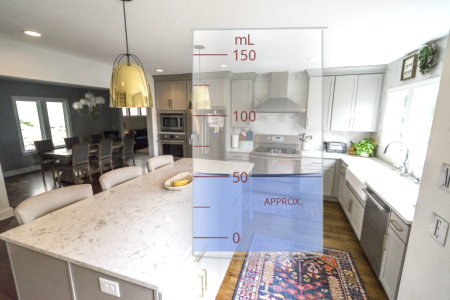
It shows 50 mL
